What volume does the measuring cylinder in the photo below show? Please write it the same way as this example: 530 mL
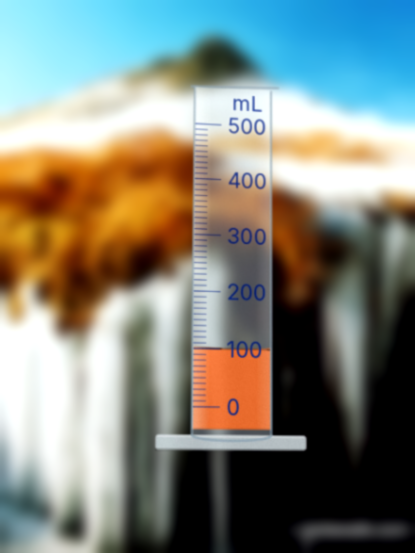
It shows 100 mL
